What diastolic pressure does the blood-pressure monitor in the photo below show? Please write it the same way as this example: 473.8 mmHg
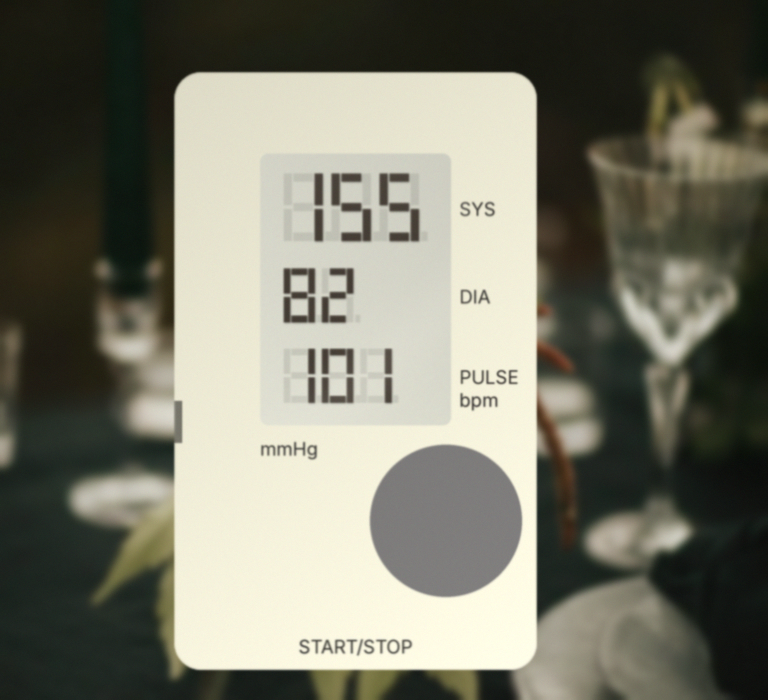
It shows 82 mmHg
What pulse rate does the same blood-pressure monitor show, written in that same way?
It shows 101 bpm
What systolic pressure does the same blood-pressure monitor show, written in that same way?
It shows 155 mmHg
